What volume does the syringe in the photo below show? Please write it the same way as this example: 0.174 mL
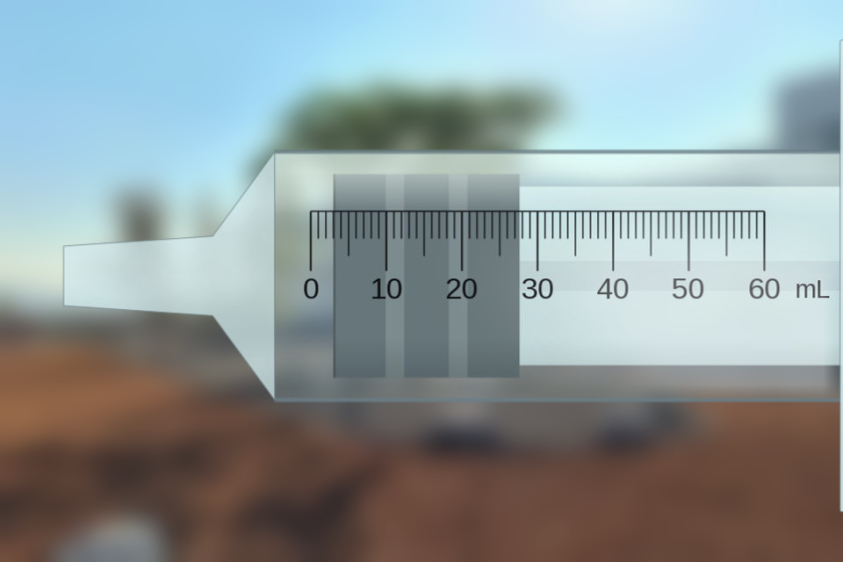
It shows 3 mL
